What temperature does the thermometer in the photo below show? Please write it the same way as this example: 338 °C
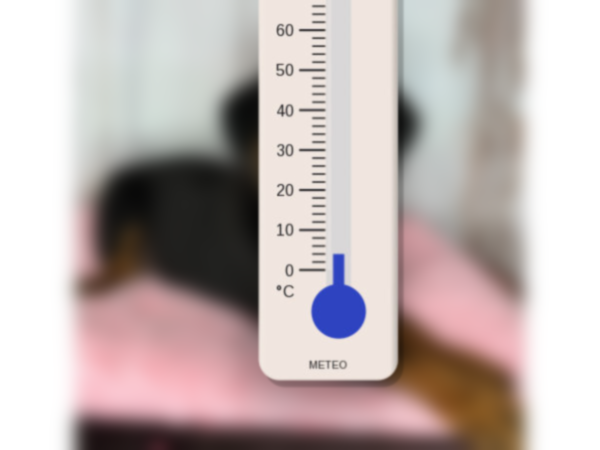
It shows 4 °C
